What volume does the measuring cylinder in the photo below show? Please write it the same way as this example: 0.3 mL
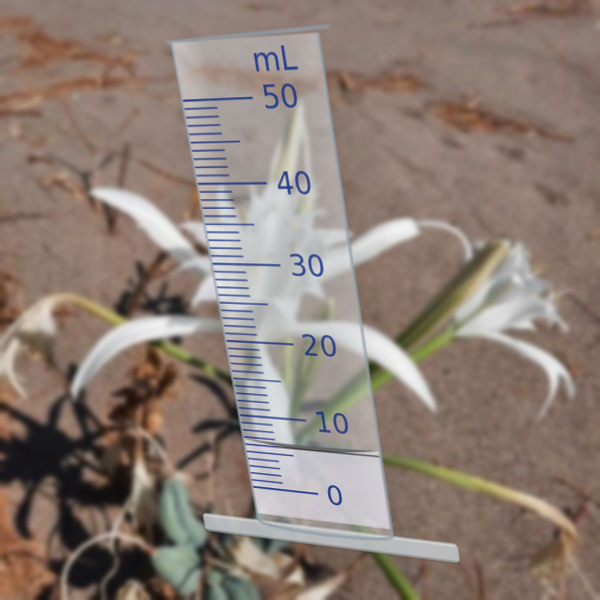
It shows 6 mL
